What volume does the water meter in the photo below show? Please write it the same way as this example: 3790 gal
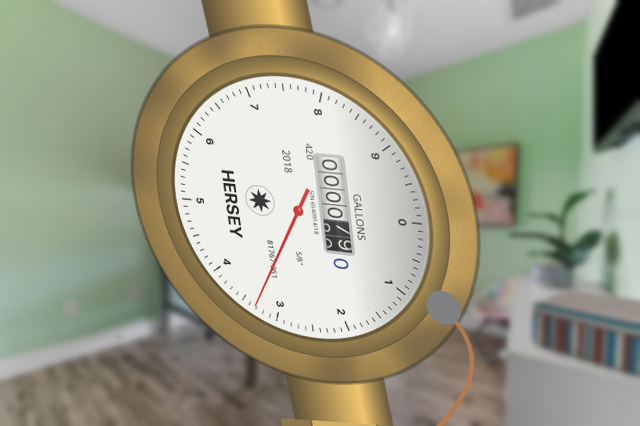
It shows 793.3 gal
